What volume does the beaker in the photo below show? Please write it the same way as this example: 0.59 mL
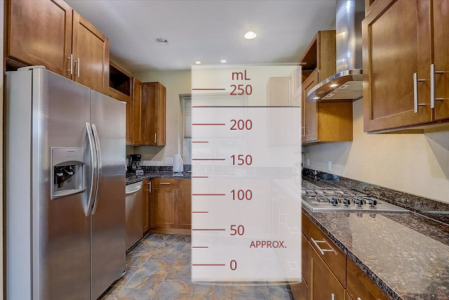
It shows 225 mL
